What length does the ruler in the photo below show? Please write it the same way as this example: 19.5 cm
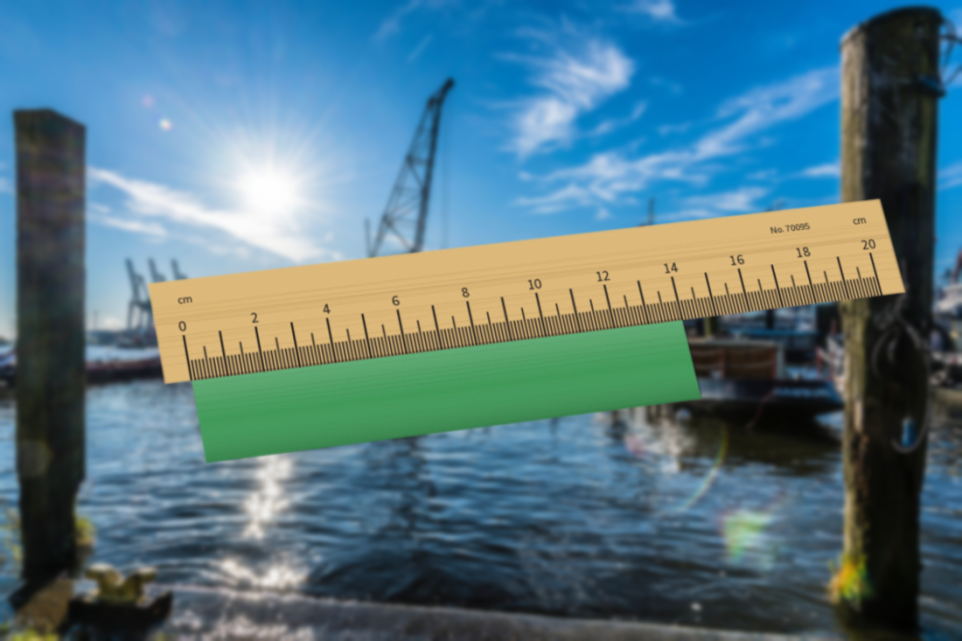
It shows 14 cm
